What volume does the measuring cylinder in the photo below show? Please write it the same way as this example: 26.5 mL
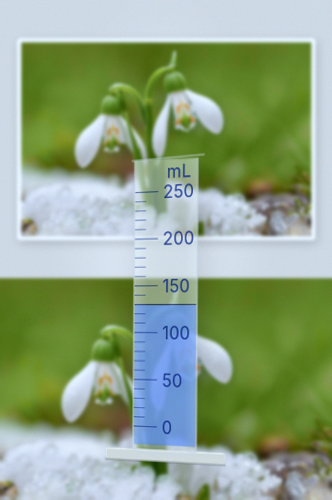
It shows 130 mL
